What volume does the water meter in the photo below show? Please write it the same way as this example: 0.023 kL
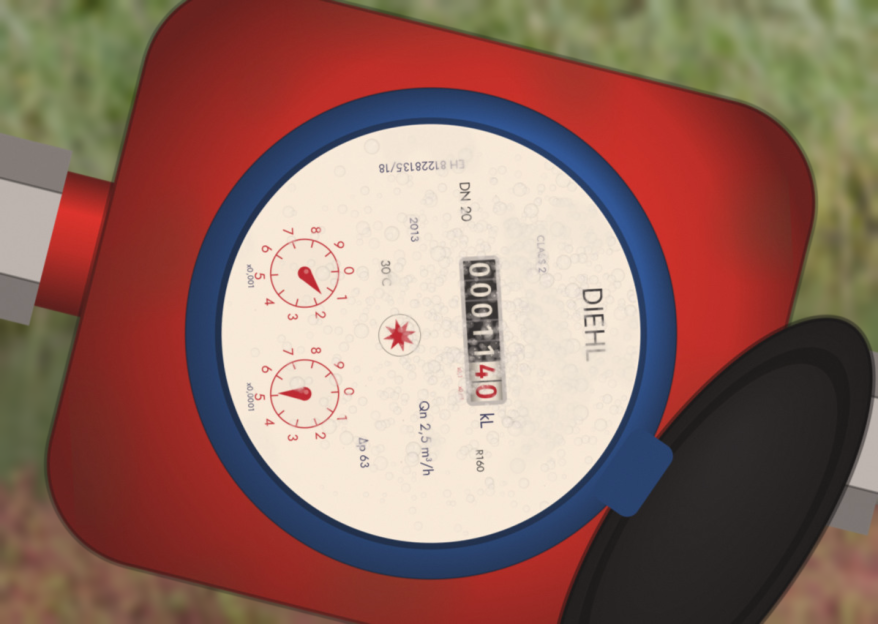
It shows 11.4015 kL
